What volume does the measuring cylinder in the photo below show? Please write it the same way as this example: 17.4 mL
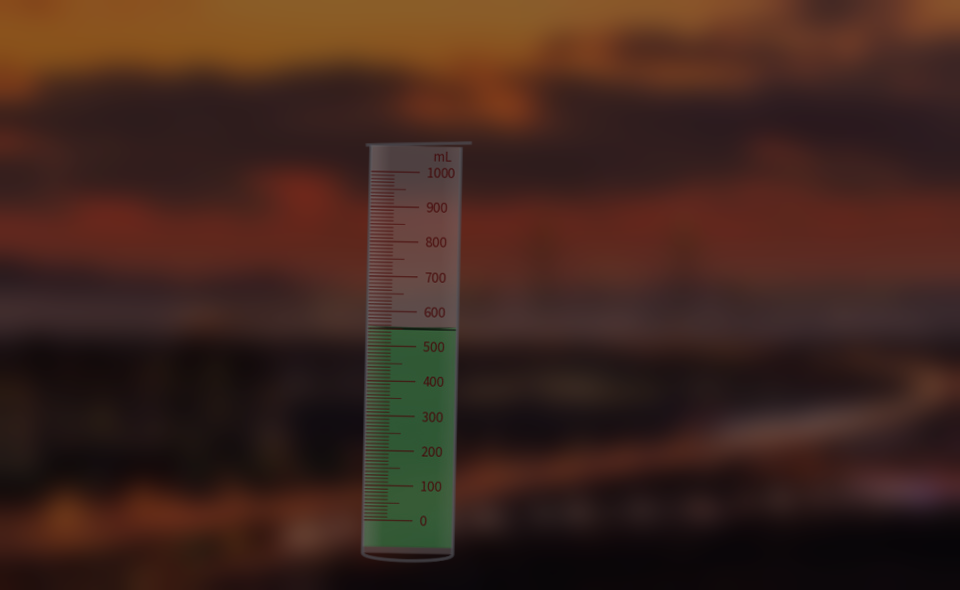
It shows 550 mL
